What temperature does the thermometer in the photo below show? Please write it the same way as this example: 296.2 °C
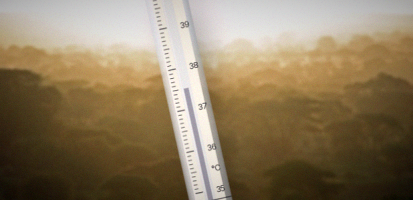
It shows 37.5 °C
